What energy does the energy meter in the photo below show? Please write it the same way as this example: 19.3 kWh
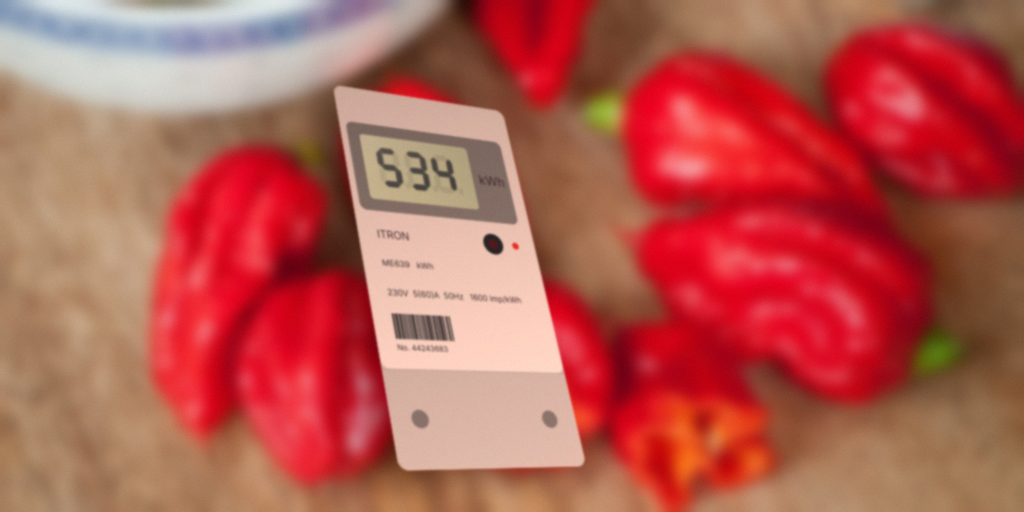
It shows 534 kWh
